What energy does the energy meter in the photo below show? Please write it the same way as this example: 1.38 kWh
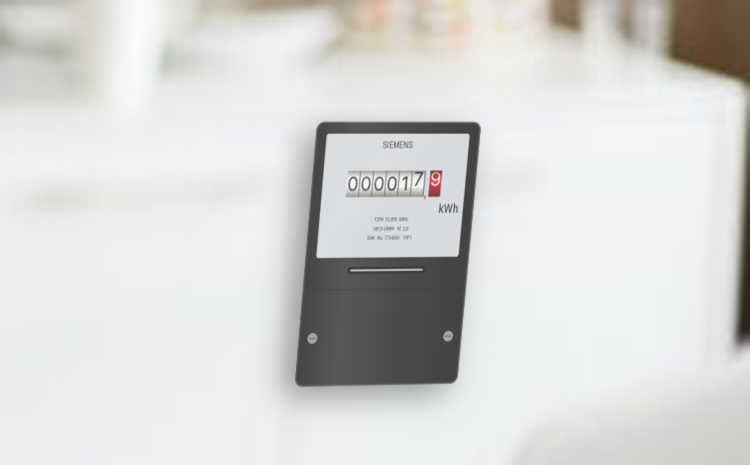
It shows 17.9 kWh
